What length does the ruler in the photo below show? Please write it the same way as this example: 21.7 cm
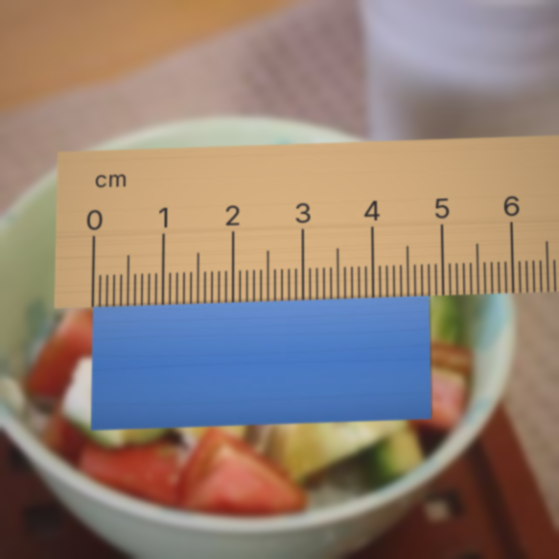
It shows 4.8 cm
